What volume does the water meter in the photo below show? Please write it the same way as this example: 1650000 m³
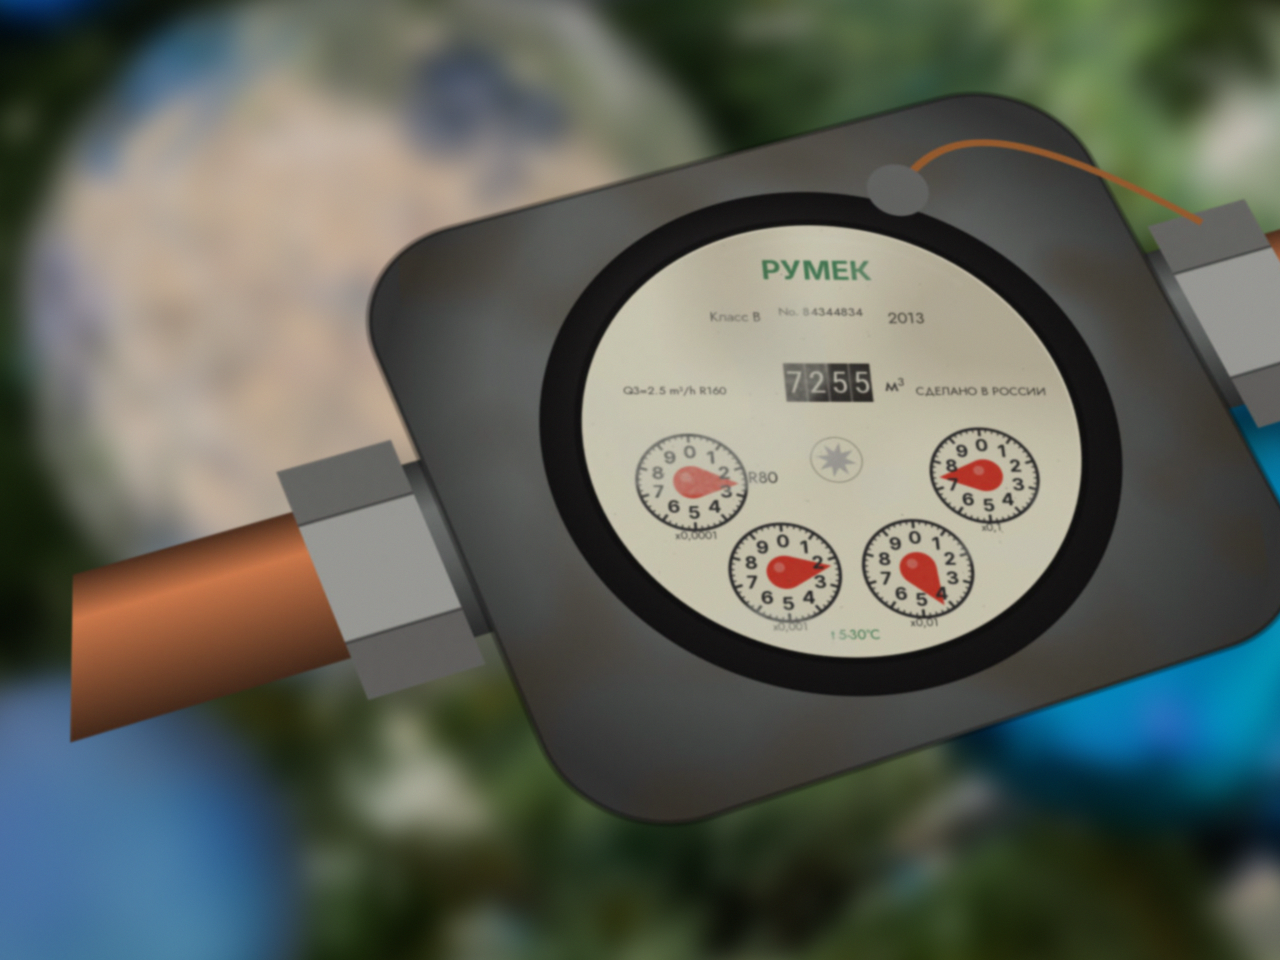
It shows 7255.7422 m³
